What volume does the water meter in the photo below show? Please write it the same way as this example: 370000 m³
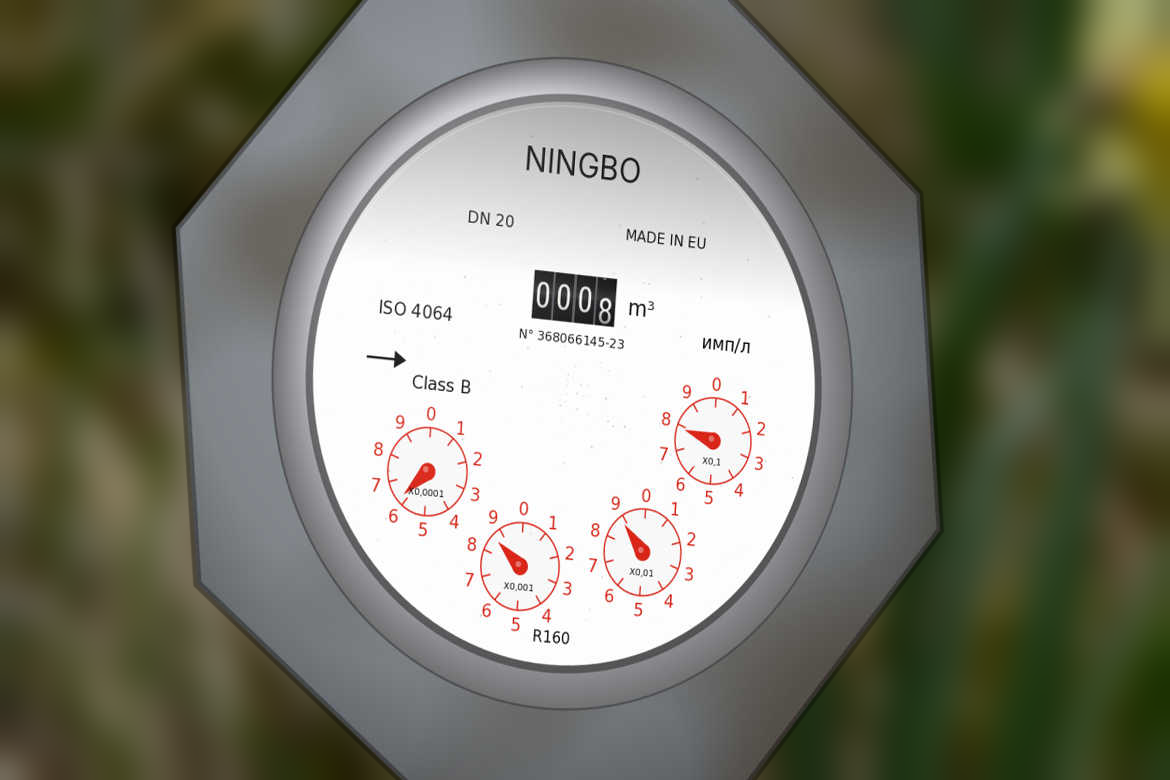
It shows 7.7886 m³
